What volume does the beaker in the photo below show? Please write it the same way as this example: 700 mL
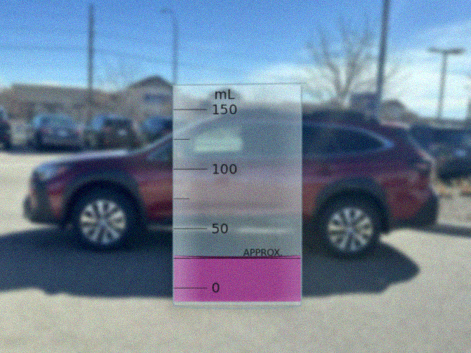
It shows 25 mL
